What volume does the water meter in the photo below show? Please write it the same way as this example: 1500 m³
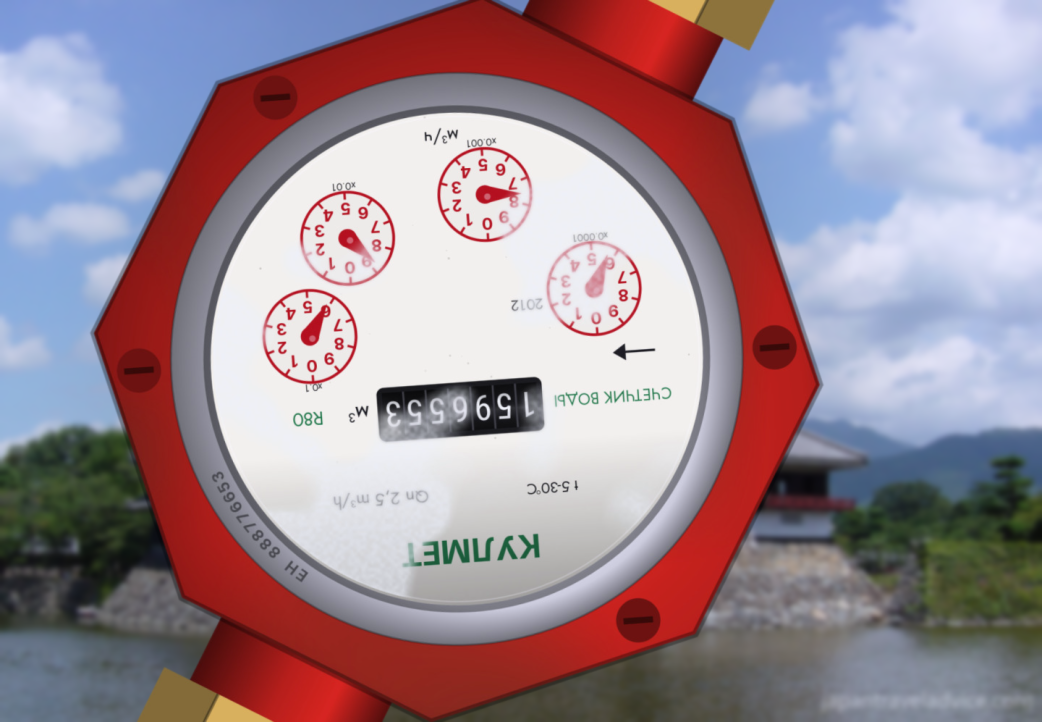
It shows 1596553.5875 m³
